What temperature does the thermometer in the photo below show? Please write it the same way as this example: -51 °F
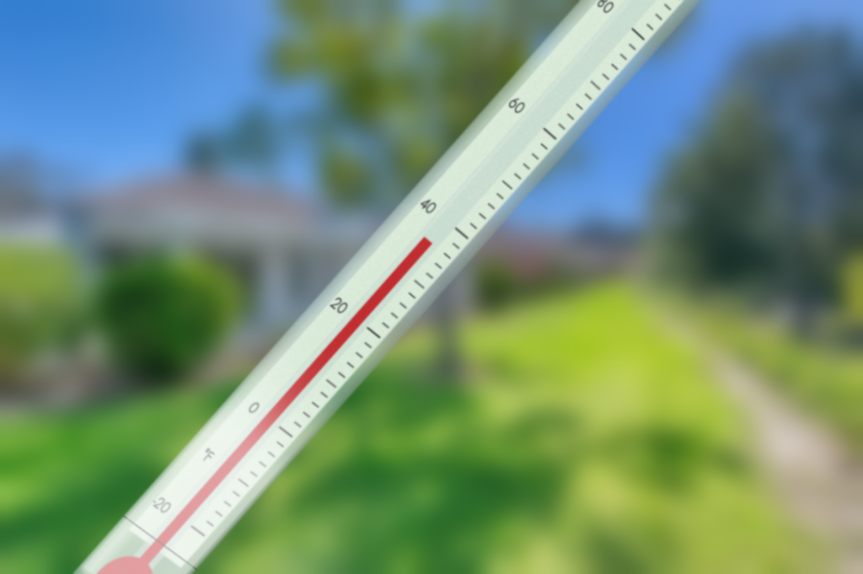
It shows 36 °F
